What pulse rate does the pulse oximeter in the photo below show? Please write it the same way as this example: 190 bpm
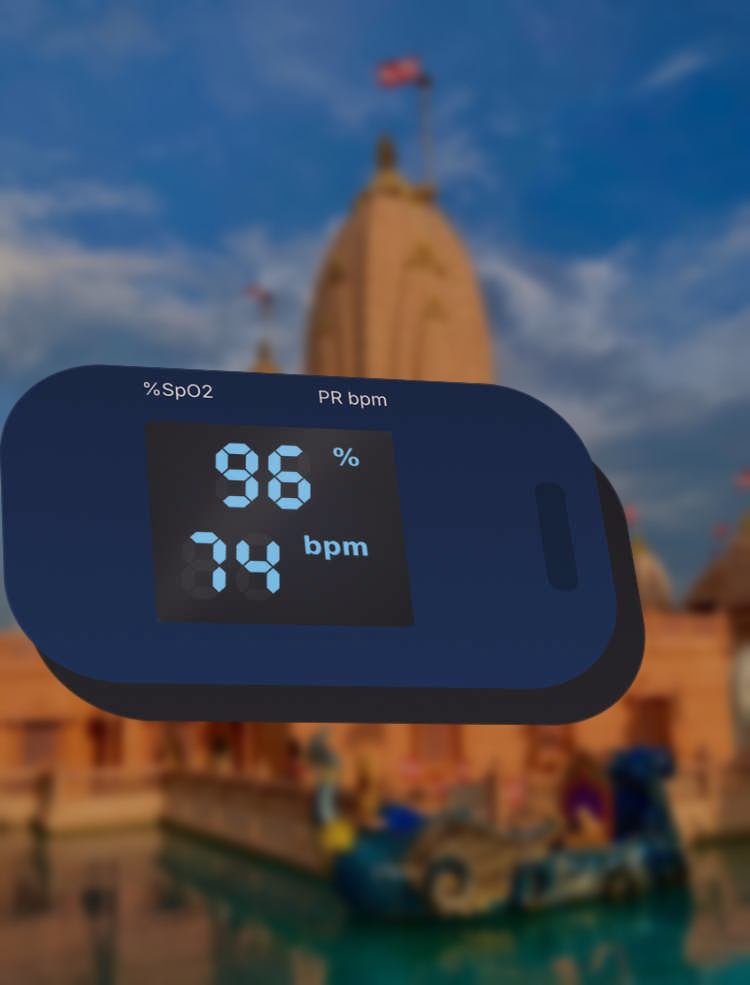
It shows 74 bpm
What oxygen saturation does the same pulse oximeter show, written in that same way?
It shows 96 %
